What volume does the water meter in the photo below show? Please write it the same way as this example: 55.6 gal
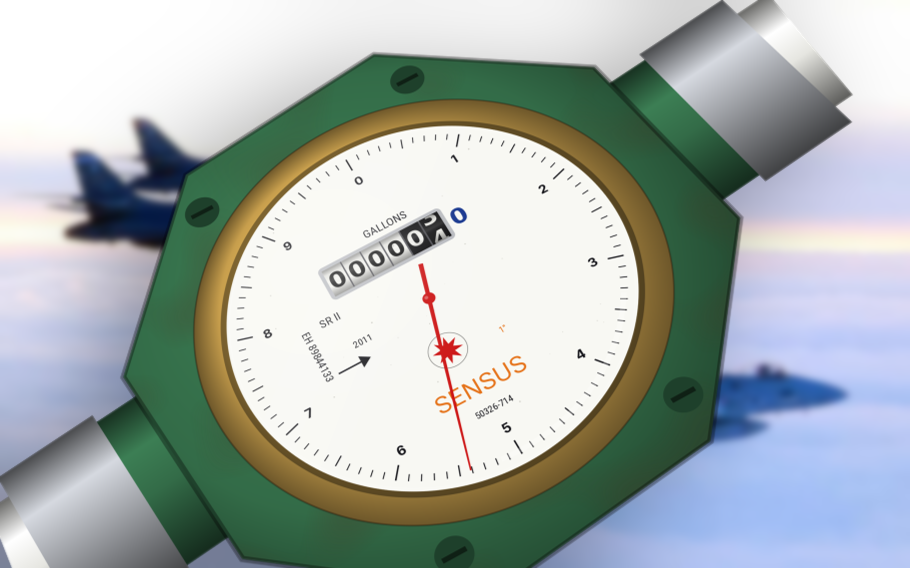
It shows 35.4 gal
